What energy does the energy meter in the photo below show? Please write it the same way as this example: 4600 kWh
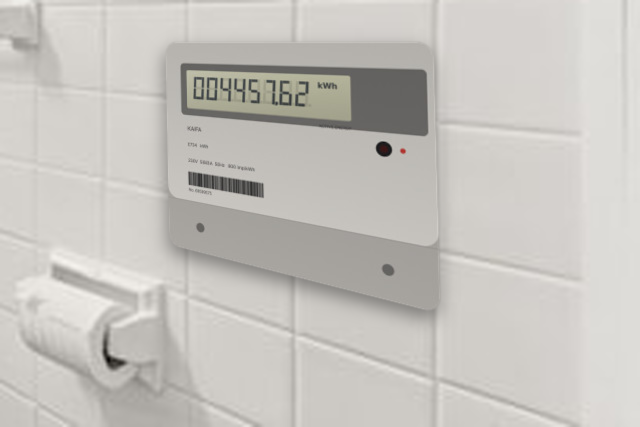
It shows 4457.62 kWh
